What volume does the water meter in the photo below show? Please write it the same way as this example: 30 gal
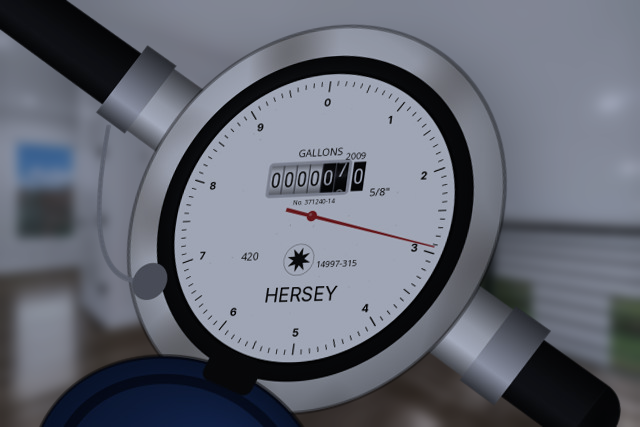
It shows 72.9 gal
